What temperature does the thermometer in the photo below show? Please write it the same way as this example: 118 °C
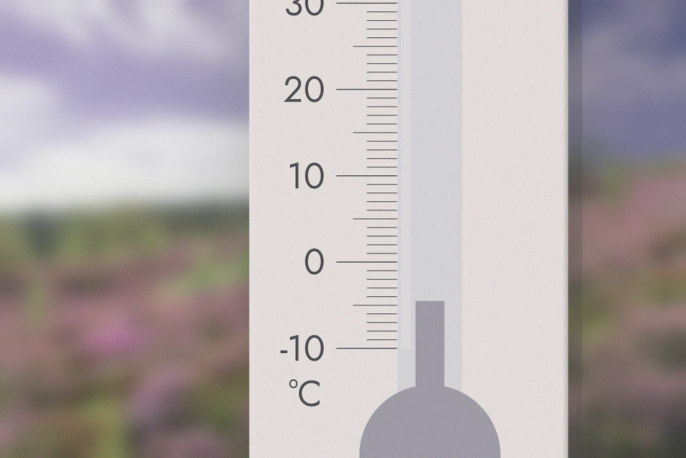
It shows -4.5 °C
